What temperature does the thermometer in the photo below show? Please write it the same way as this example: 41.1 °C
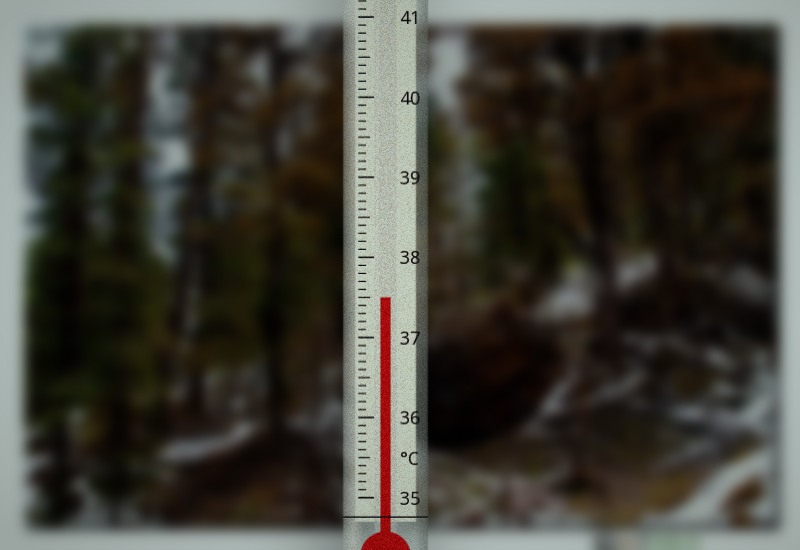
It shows 37.5 °C
